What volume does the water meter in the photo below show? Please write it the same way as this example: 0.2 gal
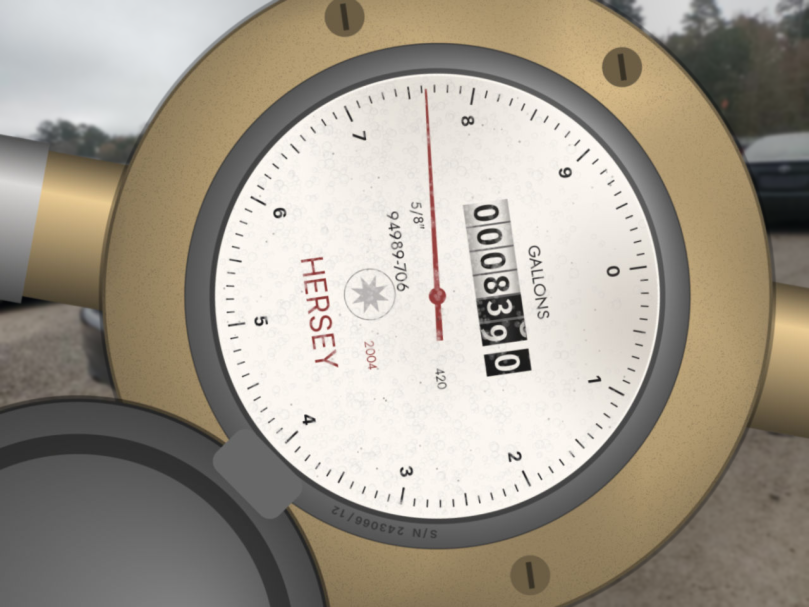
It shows 8387.6 gal
